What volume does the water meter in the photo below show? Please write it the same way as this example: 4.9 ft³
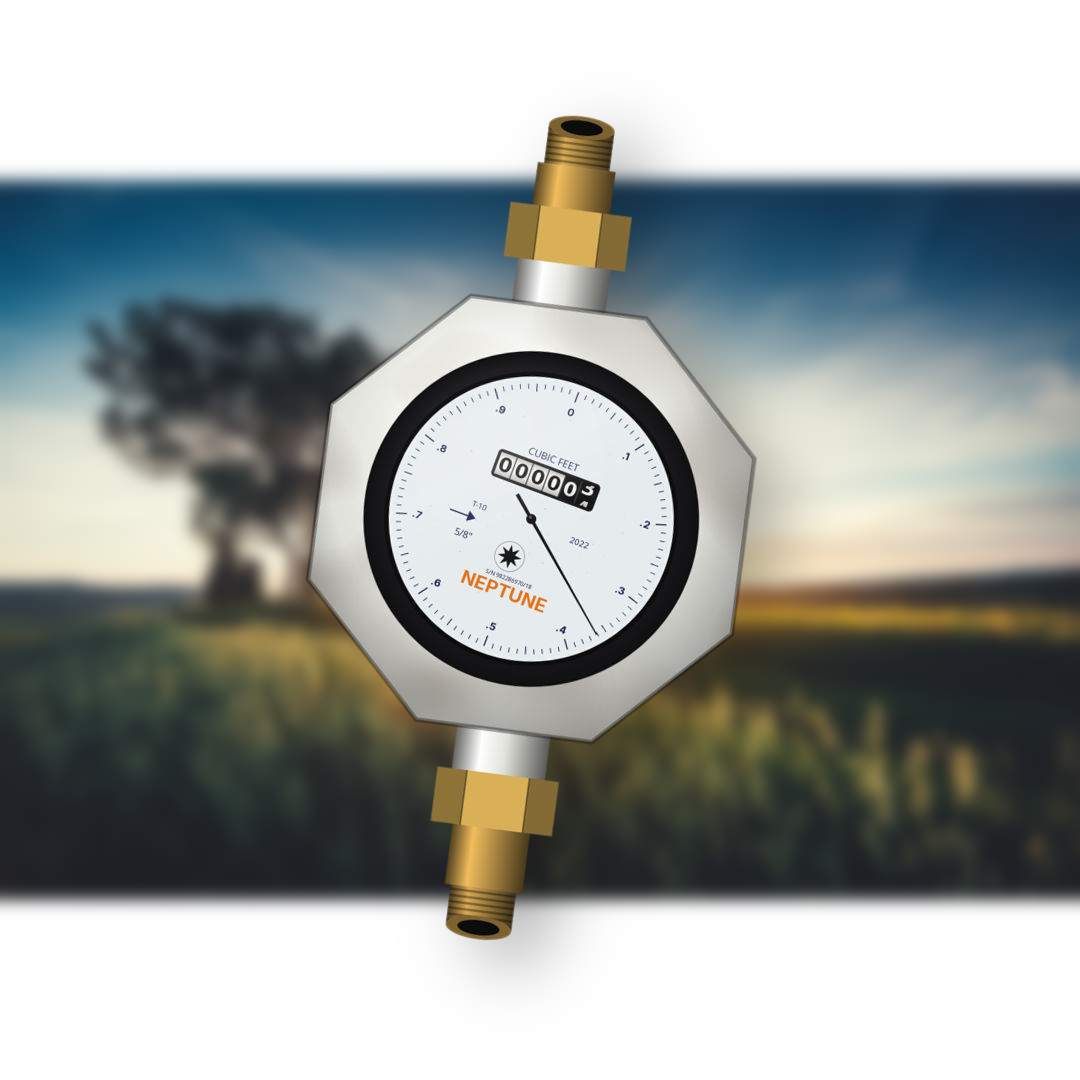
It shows 3.36 ft³
